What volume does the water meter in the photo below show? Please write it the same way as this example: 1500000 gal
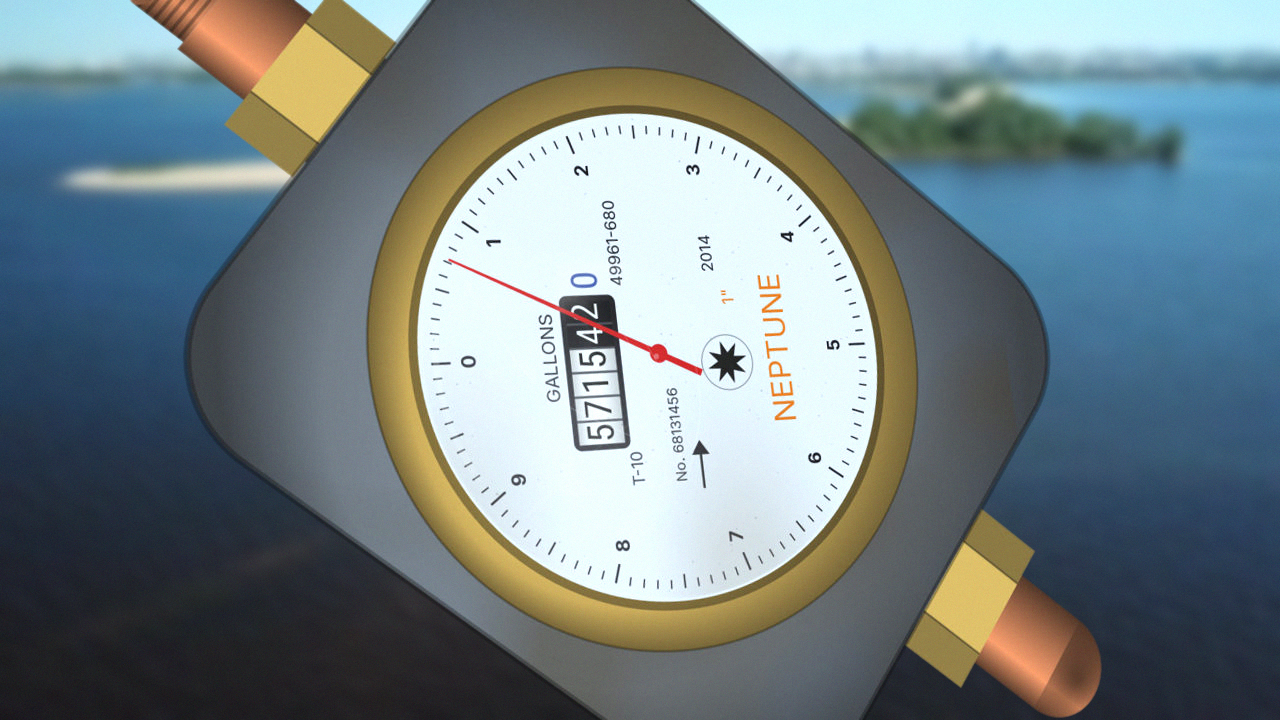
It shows 5715420.7 gal
